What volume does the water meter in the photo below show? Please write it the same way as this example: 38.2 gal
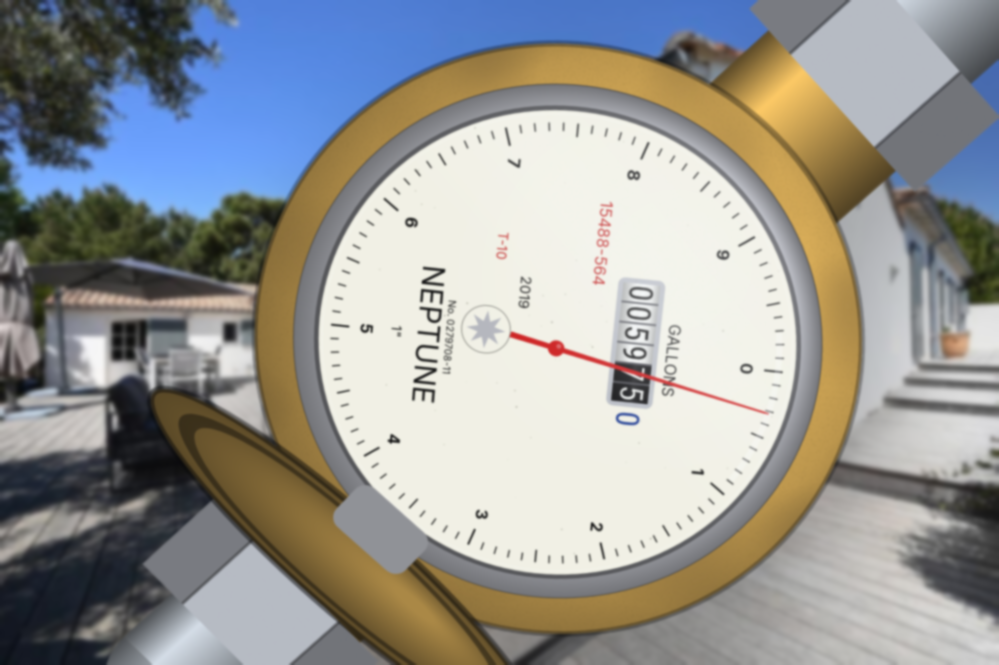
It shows 59750.3 gal
